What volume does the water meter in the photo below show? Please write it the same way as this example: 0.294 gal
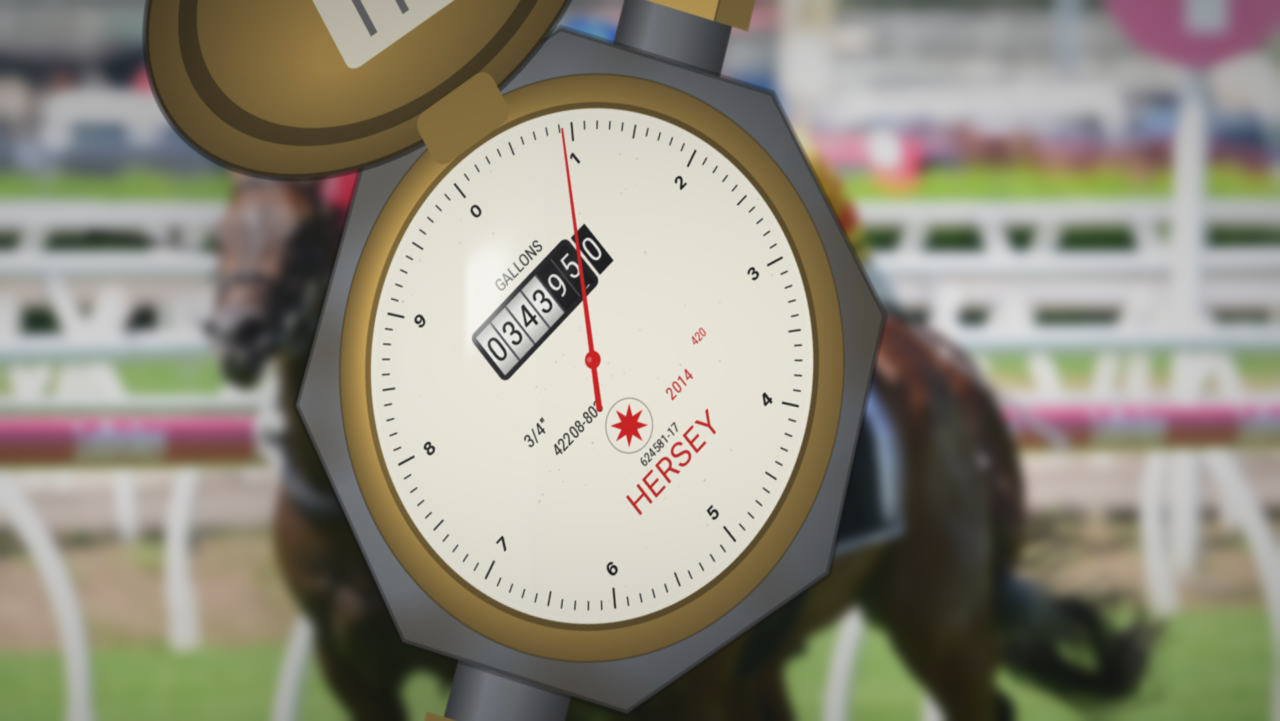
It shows 343950.9 gal
